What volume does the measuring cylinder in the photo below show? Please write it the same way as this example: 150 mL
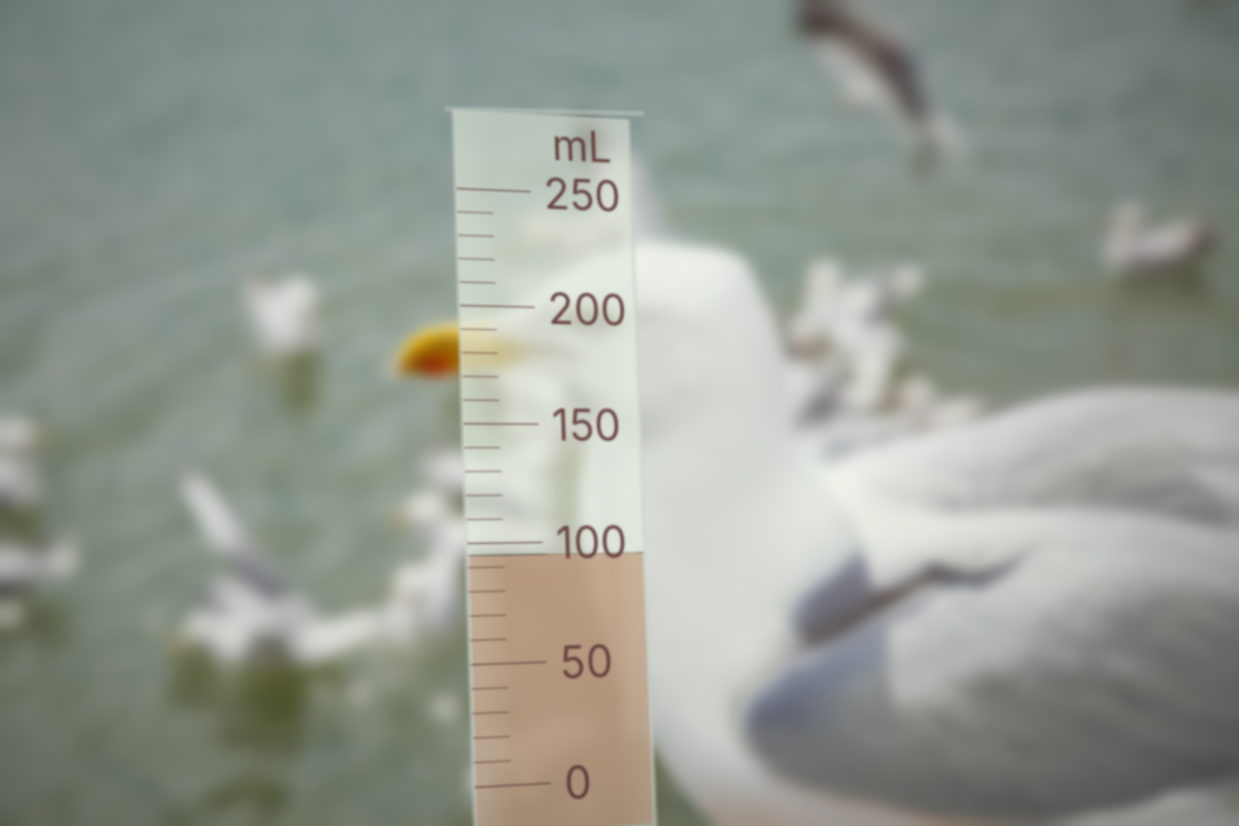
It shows 95 mL
